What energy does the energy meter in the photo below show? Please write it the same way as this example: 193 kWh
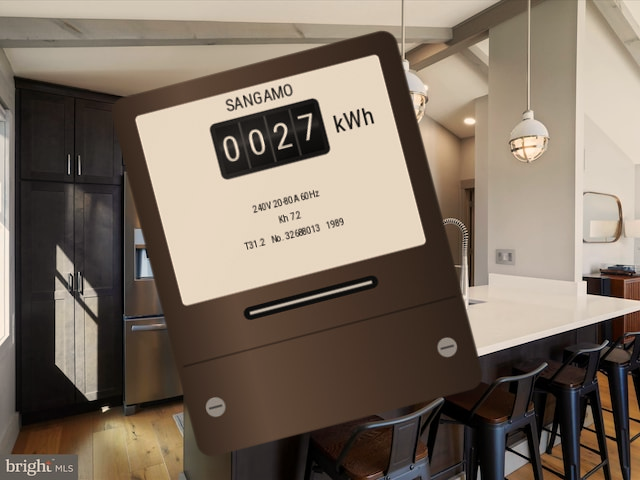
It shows 27 kWh
